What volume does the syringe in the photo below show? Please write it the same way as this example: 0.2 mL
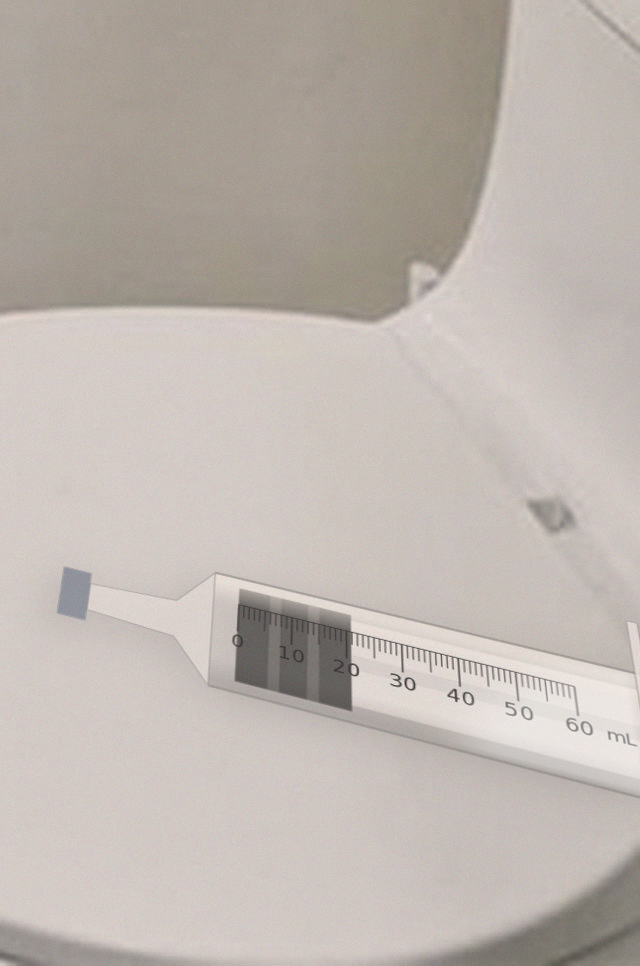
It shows 0 mL
